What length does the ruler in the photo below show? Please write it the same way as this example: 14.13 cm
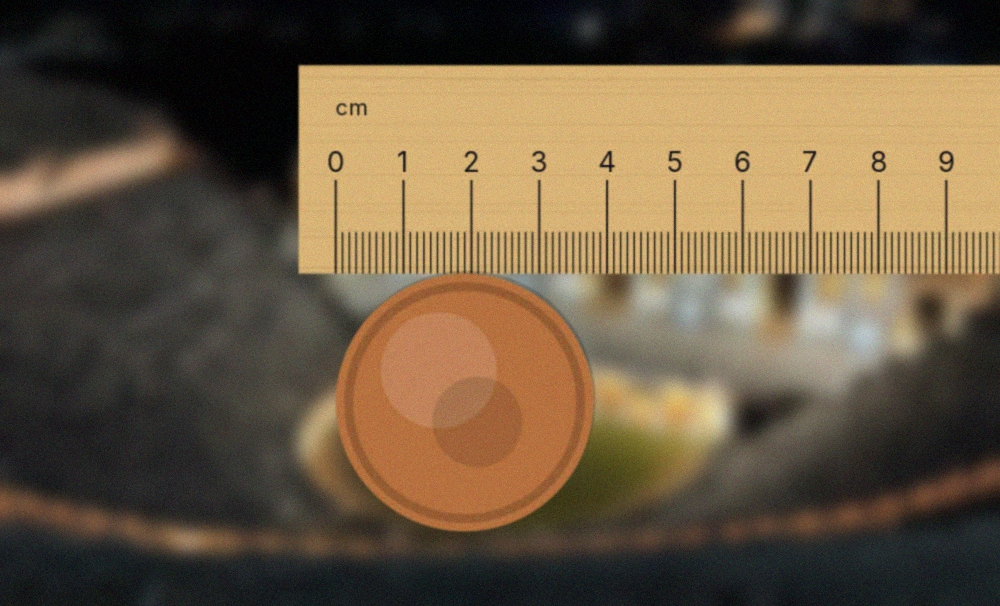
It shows 3.8 cm
